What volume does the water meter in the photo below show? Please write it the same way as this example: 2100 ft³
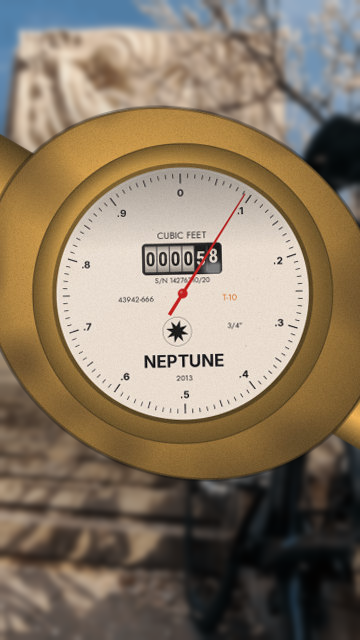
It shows 58.09 ft³
